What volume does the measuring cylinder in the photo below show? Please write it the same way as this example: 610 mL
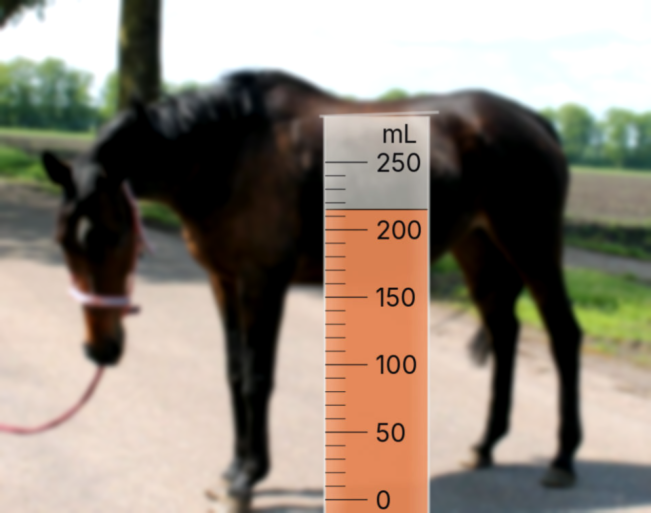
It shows 215 mL
